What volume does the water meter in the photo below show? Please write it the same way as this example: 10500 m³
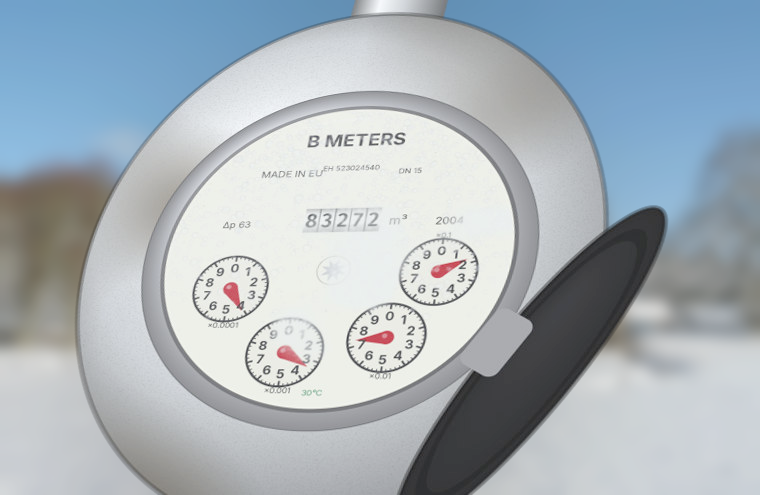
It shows 83272.1734 m³
